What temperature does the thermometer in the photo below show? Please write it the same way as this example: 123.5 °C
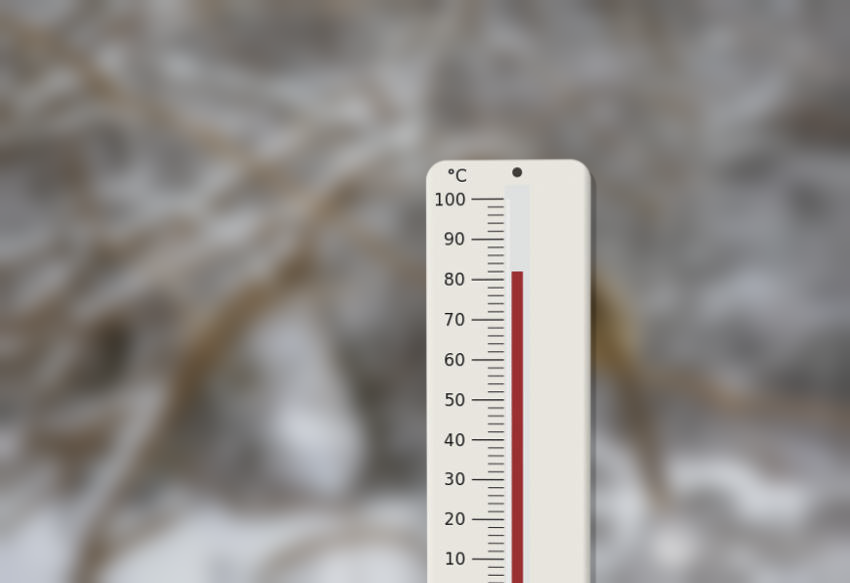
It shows 82 °C
